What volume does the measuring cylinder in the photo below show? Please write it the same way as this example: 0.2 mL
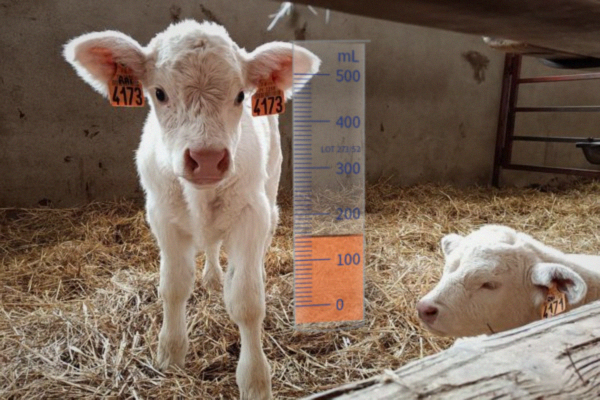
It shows 150 mL
